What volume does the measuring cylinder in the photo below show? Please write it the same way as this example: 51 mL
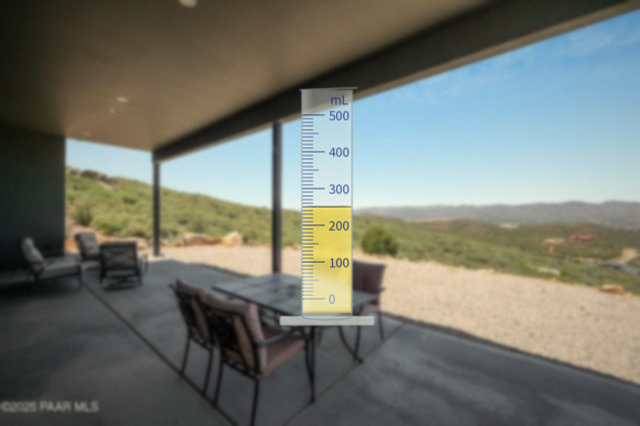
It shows 250 mL
